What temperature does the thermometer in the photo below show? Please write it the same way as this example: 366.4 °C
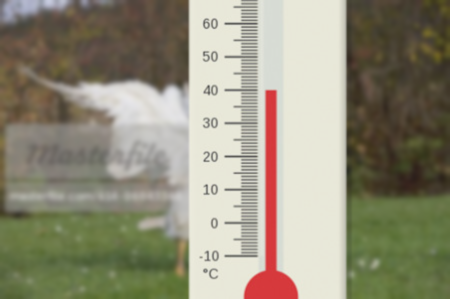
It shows 40 °C
